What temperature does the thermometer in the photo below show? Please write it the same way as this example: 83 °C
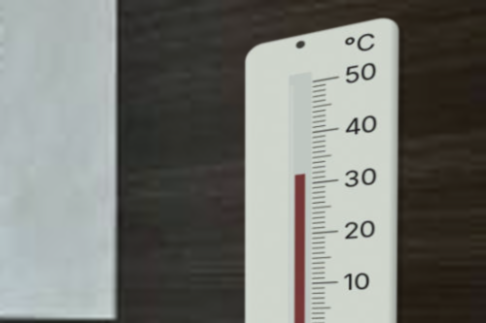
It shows 32 °C
